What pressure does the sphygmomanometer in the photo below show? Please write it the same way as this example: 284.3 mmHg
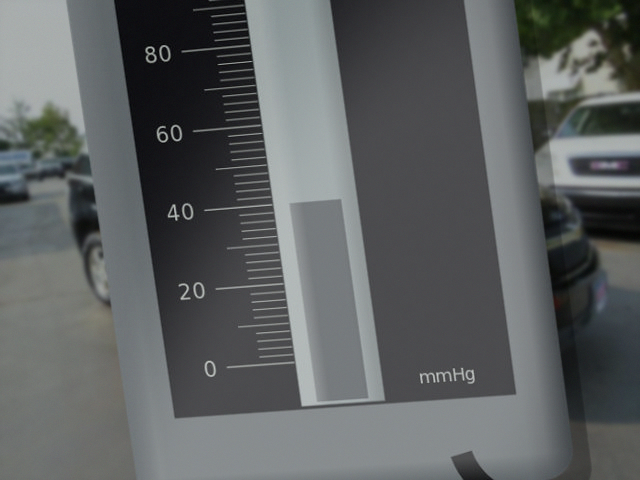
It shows 40 mmHg
